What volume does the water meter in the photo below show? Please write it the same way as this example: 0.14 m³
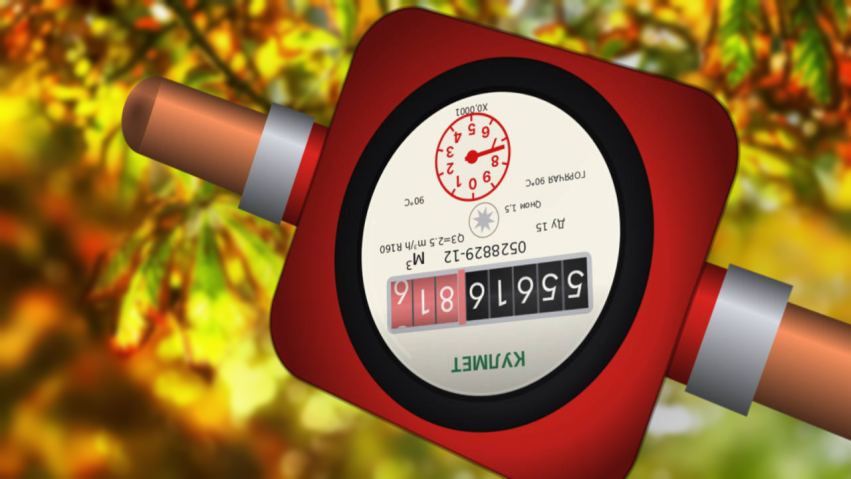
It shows 55616.8157 m³
